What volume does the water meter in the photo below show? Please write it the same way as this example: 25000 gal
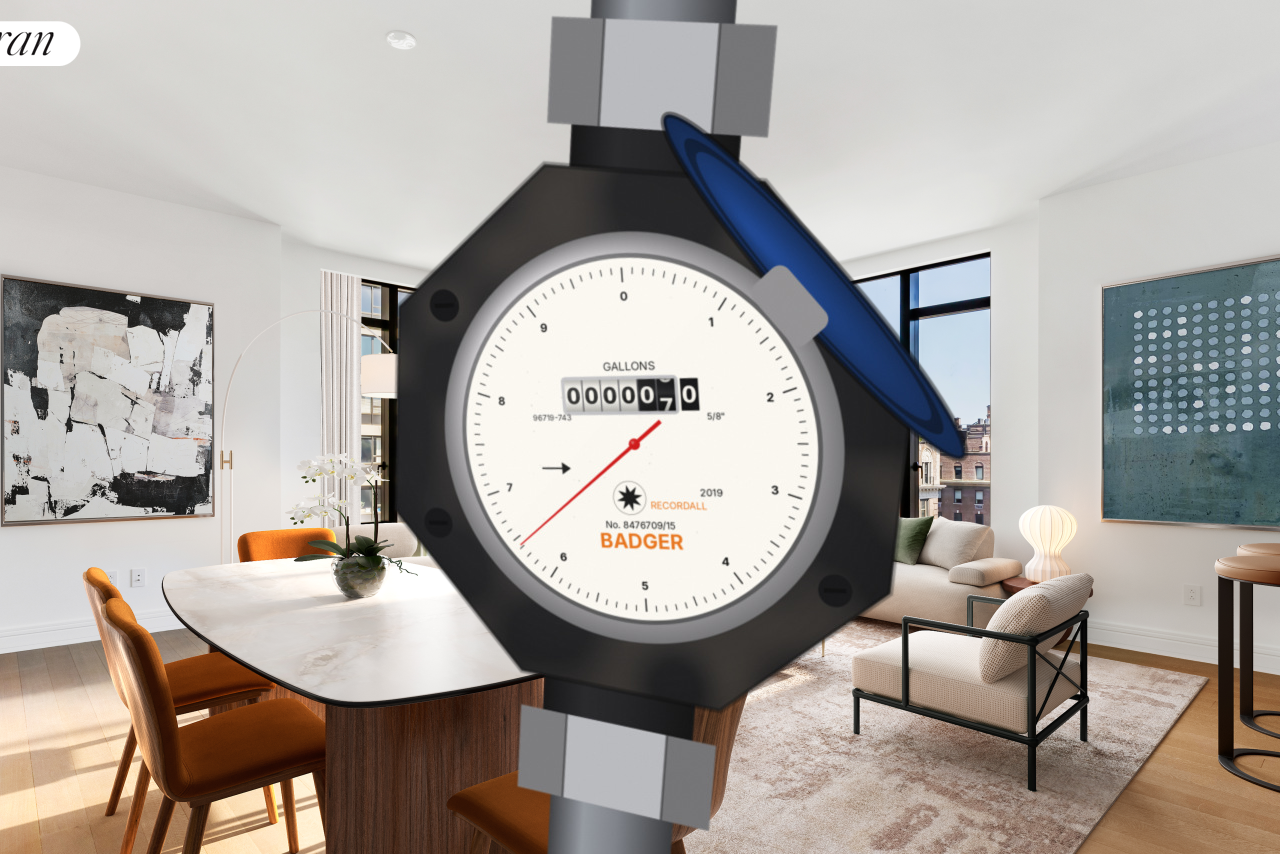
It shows 66.4 gal
